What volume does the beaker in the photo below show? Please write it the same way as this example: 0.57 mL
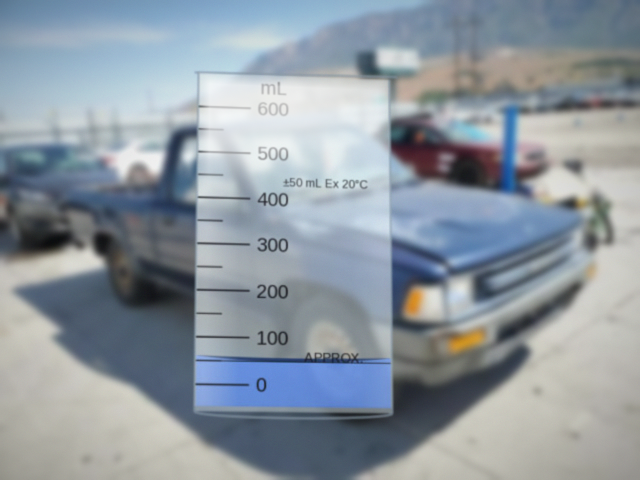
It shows 50 mL
